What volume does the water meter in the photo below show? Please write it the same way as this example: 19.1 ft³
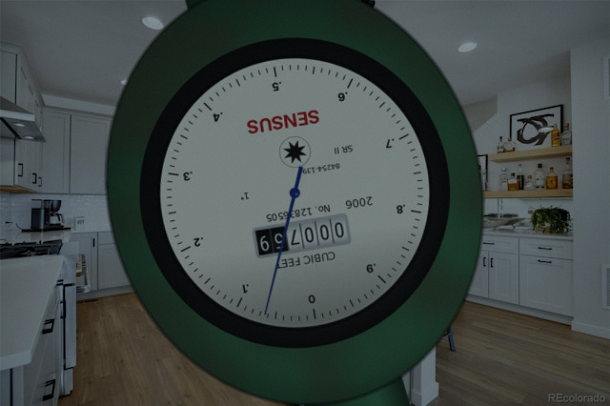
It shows 759.06 ft³
